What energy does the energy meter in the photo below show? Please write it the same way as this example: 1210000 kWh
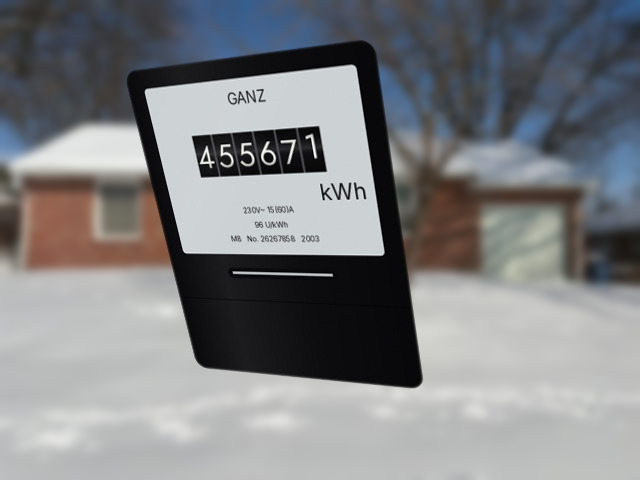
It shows 455671 kWh
